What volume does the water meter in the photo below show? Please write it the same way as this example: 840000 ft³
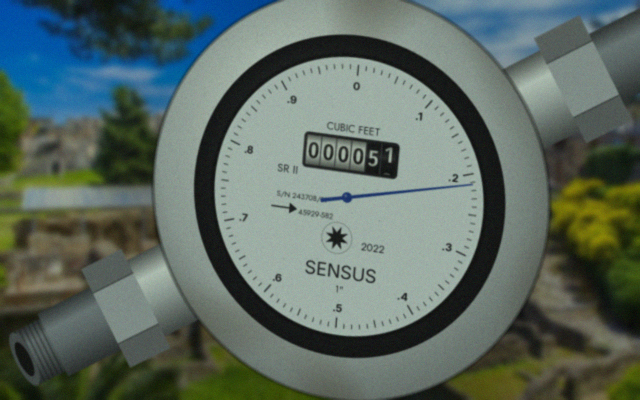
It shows 51.21 ft³
